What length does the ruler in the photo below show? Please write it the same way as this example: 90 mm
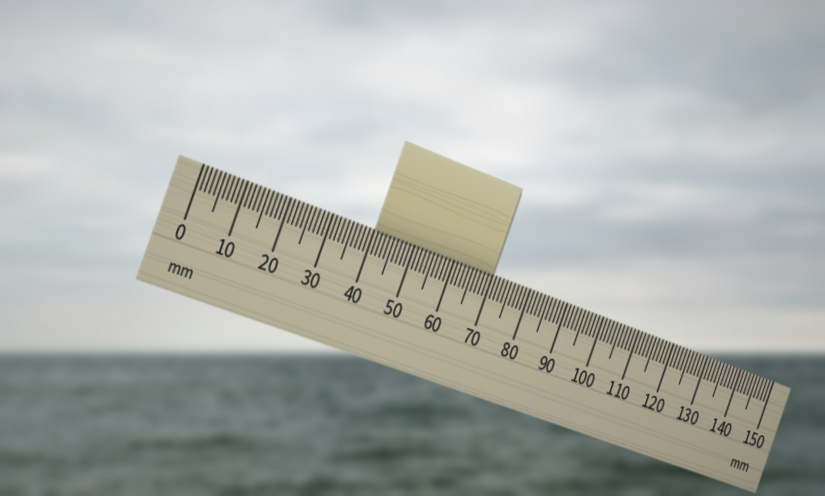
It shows 30 mm
